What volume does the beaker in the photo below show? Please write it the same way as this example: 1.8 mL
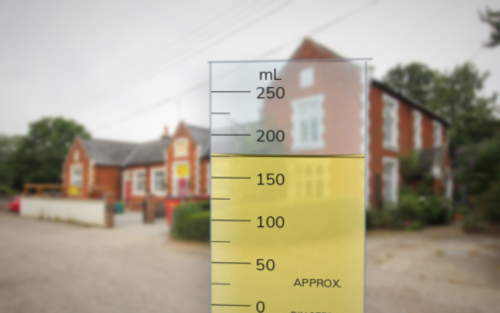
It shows 175 mL
